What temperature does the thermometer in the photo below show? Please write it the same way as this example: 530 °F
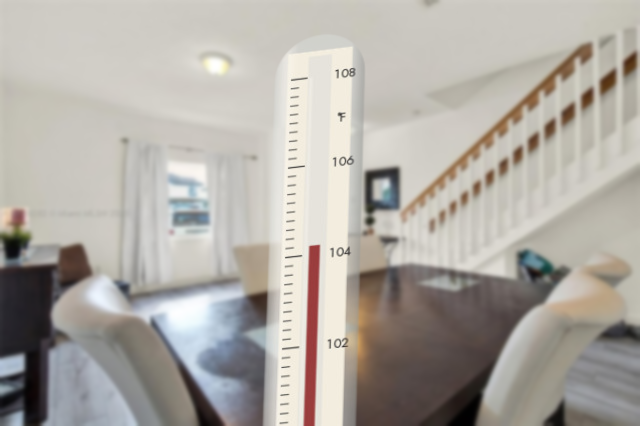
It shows 104.2 °F
